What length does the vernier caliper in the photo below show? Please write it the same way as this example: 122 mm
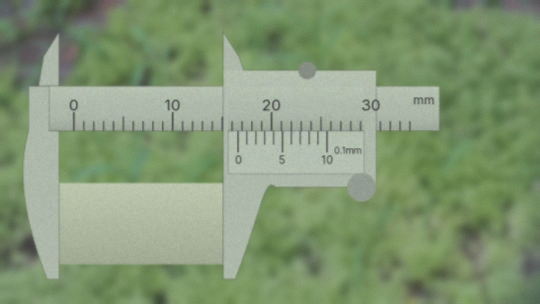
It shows 16.6 mm
